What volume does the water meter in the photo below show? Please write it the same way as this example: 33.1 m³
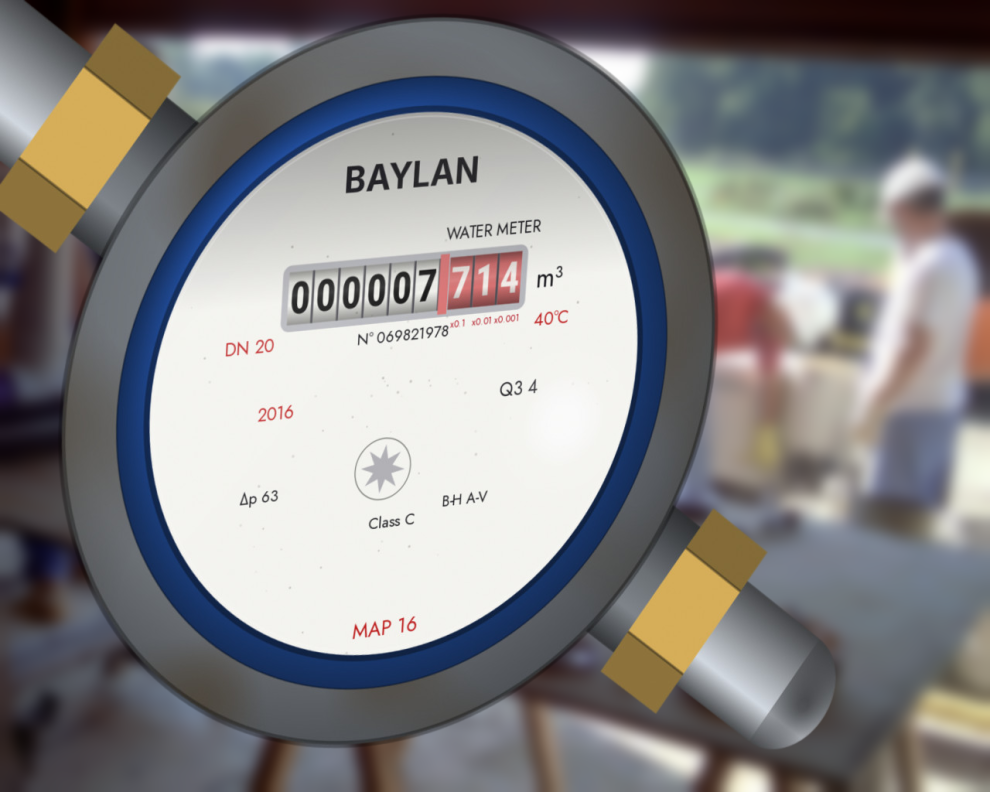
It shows 7.714 m³
